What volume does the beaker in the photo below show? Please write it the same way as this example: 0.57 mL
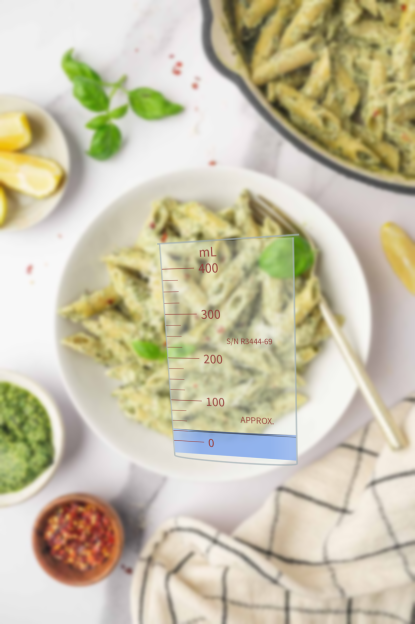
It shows 25 mL
